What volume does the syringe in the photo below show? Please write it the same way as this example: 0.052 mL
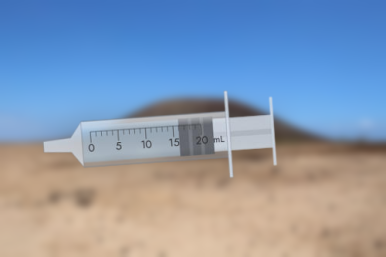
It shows 16 mL
